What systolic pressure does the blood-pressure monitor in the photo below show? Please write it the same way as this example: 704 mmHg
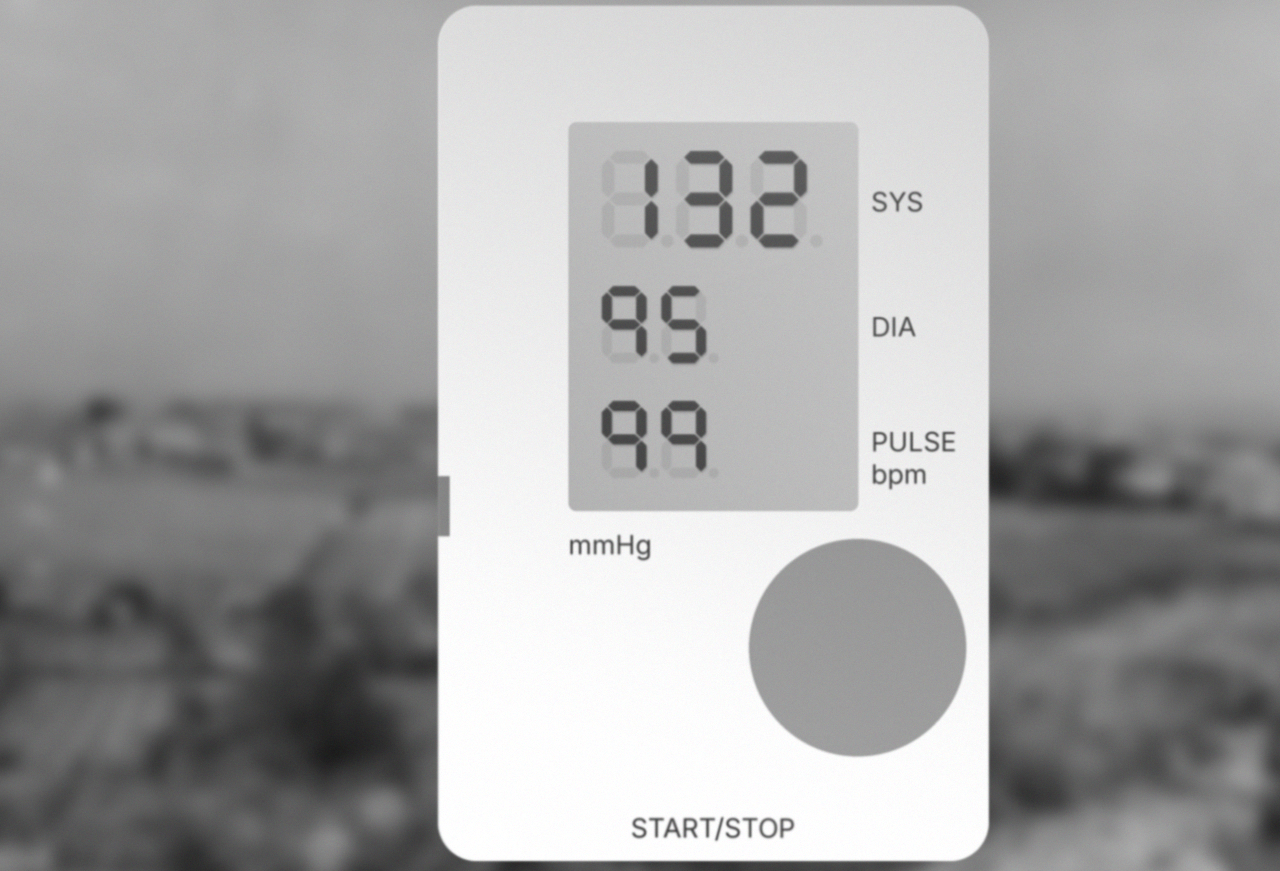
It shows 132 mmHg
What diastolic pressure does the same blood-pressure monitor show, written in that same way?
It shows 95 mmHg
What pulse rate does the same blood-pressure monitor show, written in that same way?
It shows 99 bpm
